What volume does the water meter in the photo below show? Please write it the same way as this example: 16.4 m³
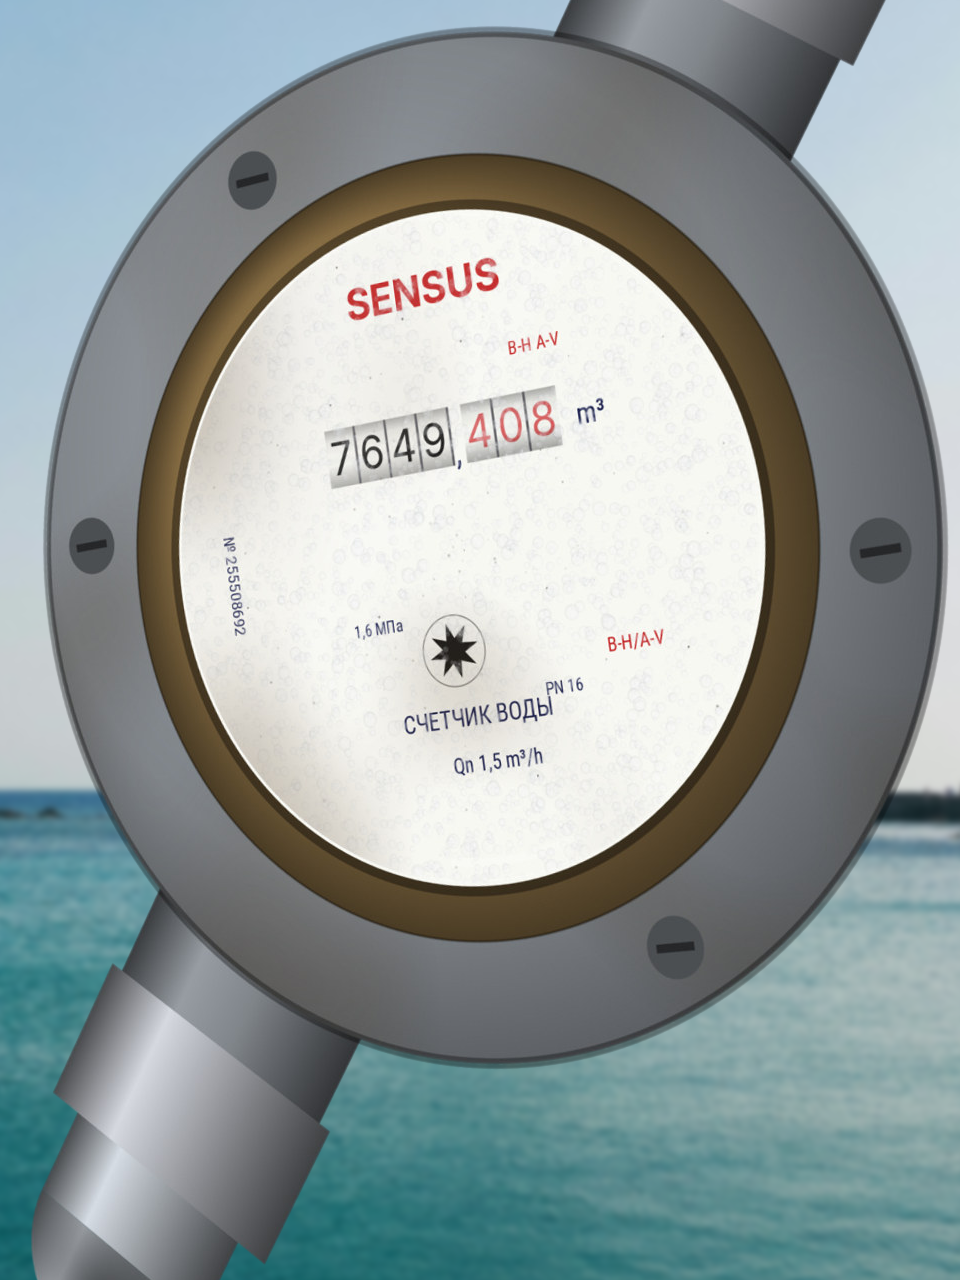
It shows 7649.408 m³
